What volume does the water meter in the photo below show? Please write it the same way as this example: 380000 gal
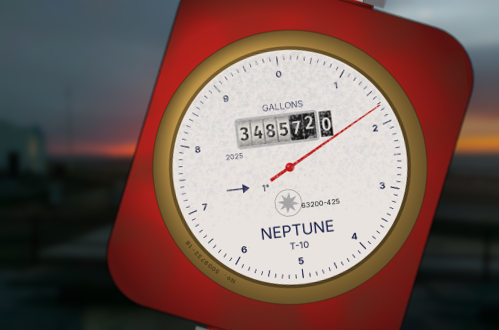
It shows 3485721.7 gal
